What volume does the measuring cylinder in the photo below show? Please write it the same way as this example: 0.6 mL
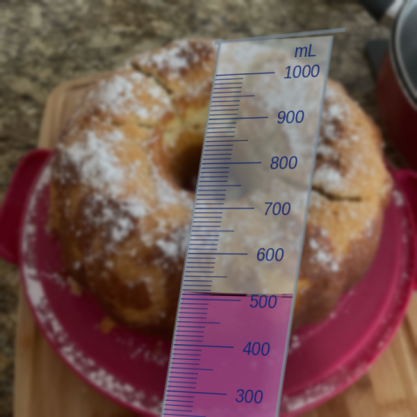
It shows 510 mL
